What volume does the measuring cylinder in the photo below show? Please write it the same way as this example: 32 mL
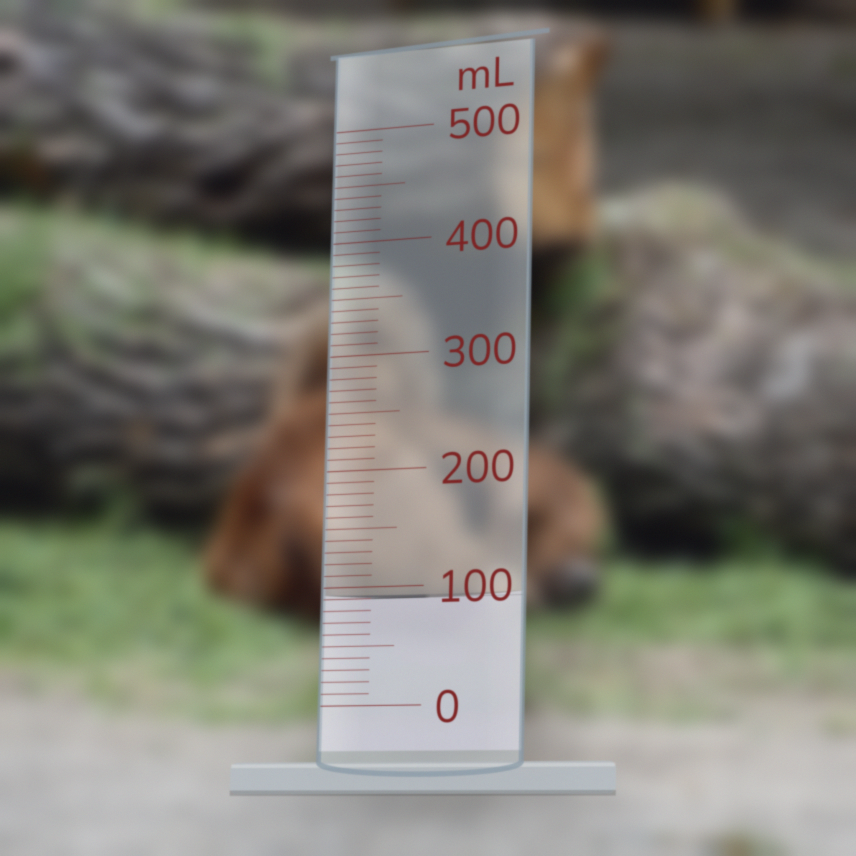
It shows 90 mL
